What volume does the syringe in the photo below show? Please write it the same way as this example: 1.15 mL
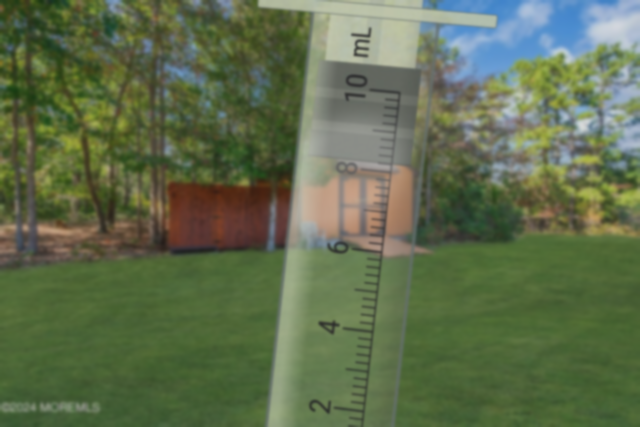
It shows 8.2 mL
